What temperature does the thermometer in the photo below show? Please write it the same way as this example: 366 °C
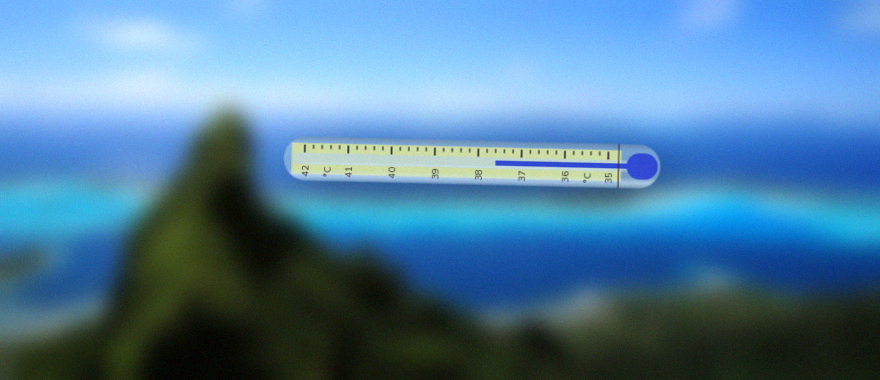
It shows 37.6 °C
